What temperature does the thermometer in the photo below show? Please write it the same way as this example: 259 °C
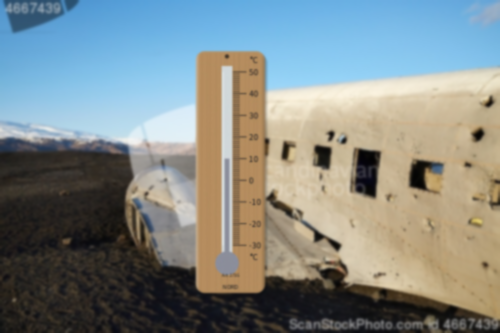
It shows 10 °C
